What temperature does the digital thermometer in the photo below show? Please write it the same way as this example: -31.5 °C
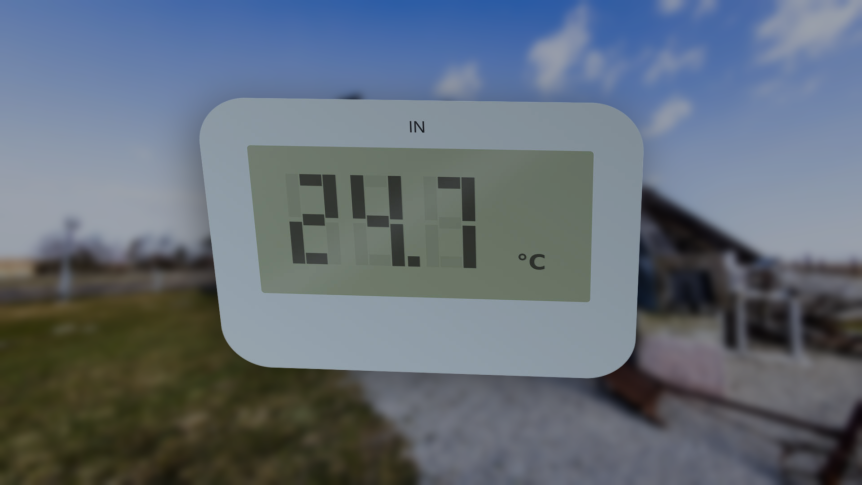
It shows 24.7 °C
